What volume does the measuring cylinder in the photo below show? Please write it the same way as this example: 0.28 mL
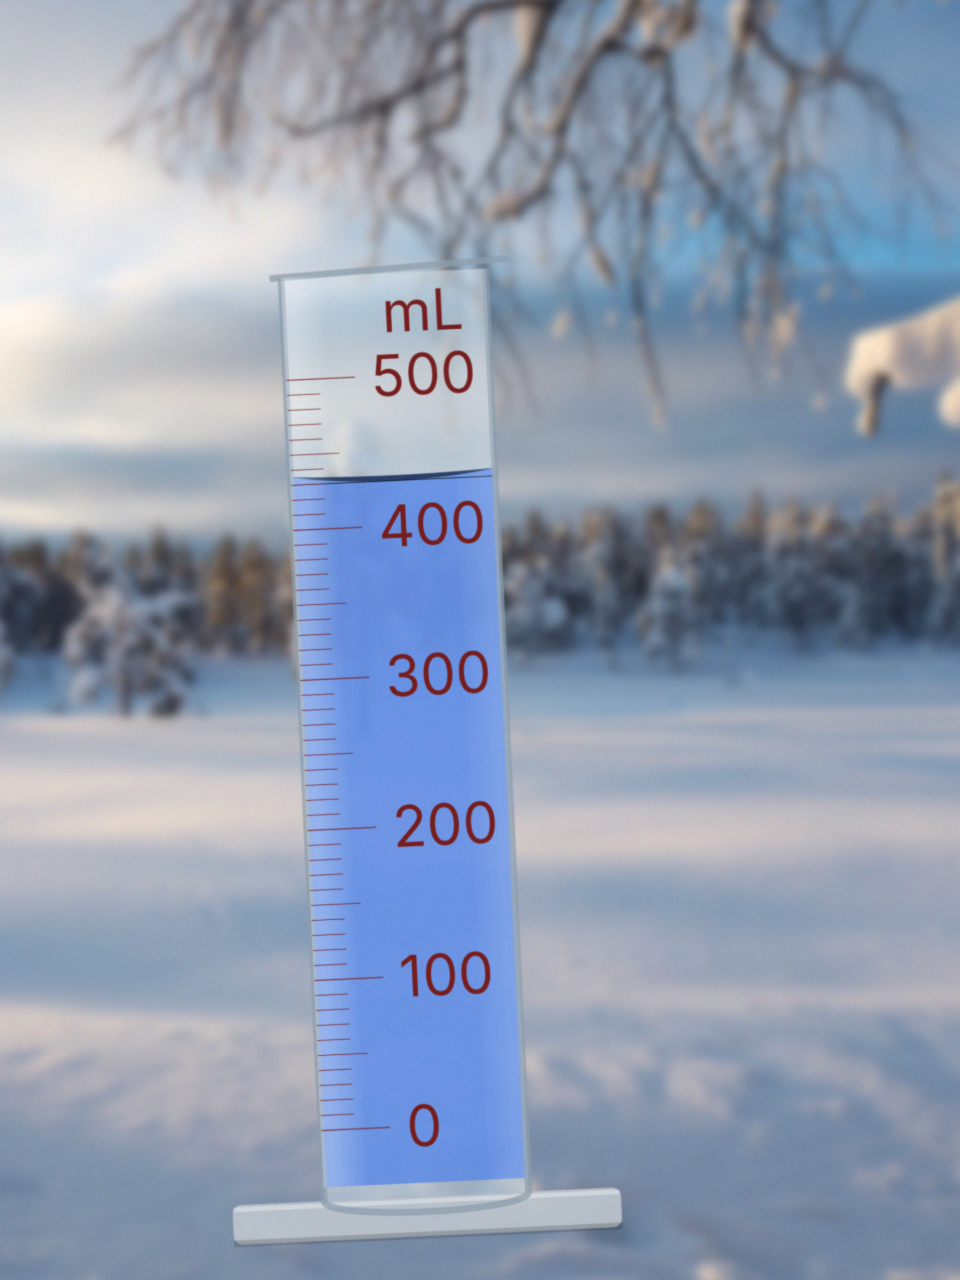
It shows 430 mL
